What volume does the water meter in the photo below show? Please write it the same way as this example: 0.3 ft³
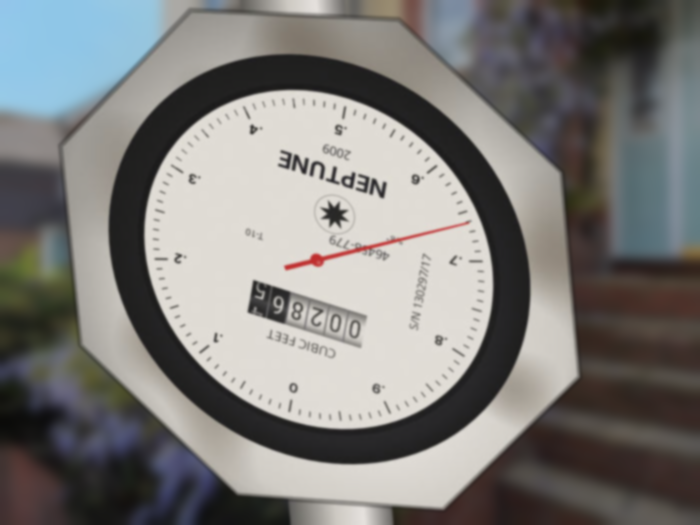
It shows 2864.66 ft³
